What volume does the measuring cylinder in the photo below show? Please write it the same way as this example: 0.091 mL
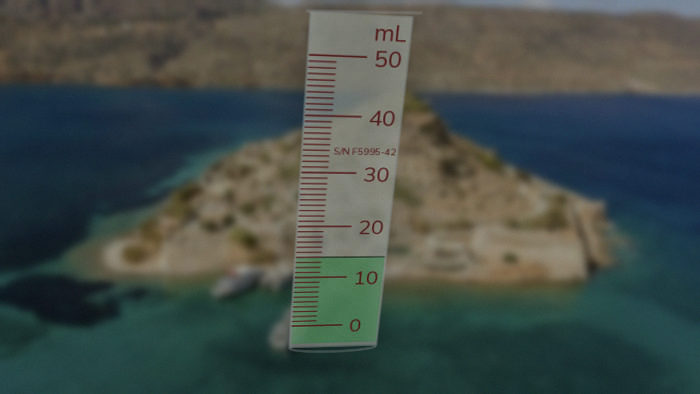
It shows 14 mL
